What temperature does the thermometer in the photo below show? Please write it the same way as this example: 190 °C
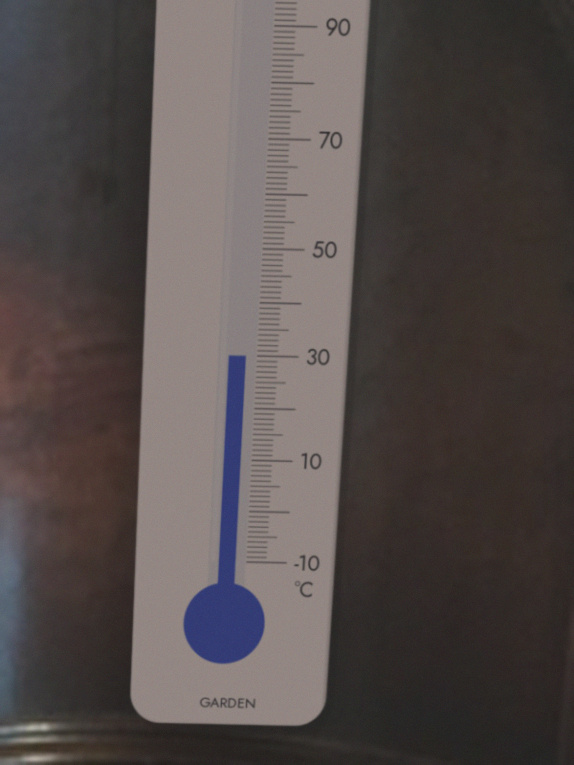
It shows 30 °C
